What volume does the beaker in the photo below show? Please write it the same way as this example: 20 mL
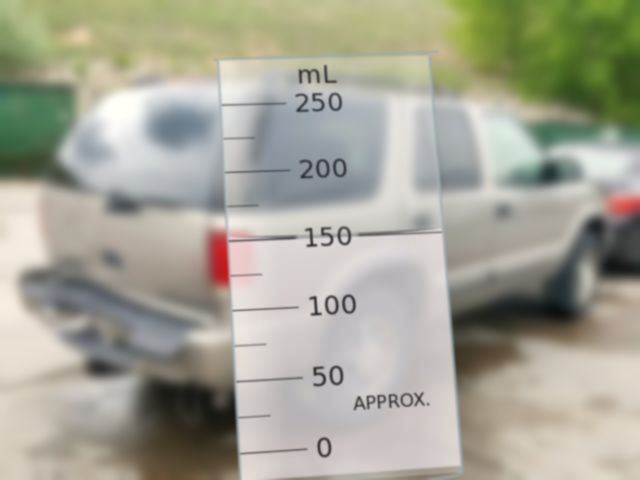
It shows 150 mL
